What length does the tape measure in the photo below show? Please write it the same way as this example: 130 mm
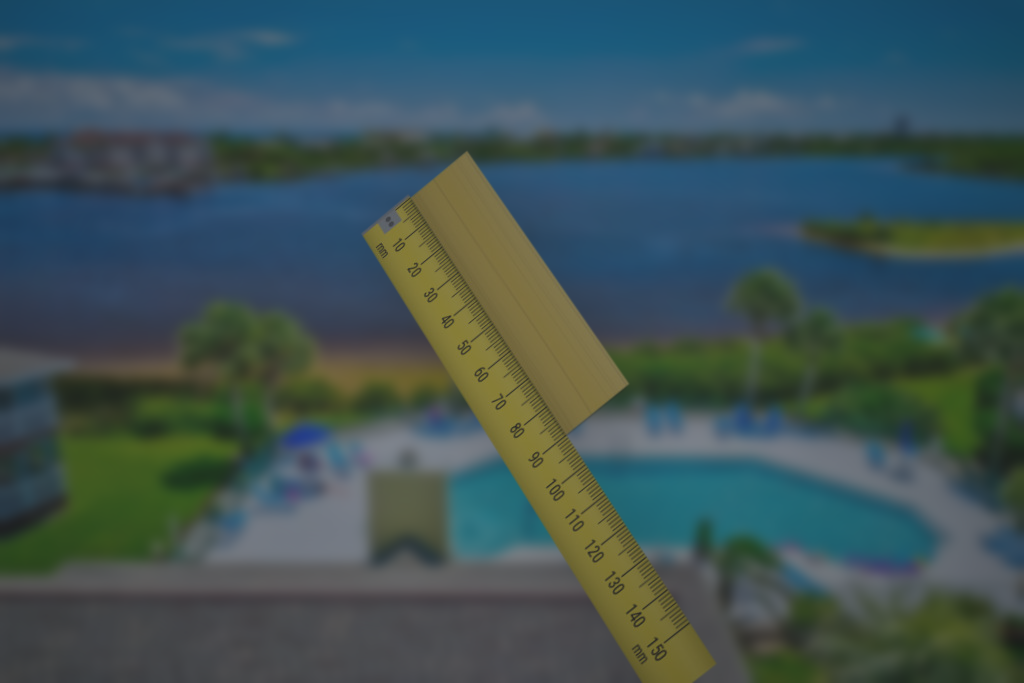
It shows 90 mm
